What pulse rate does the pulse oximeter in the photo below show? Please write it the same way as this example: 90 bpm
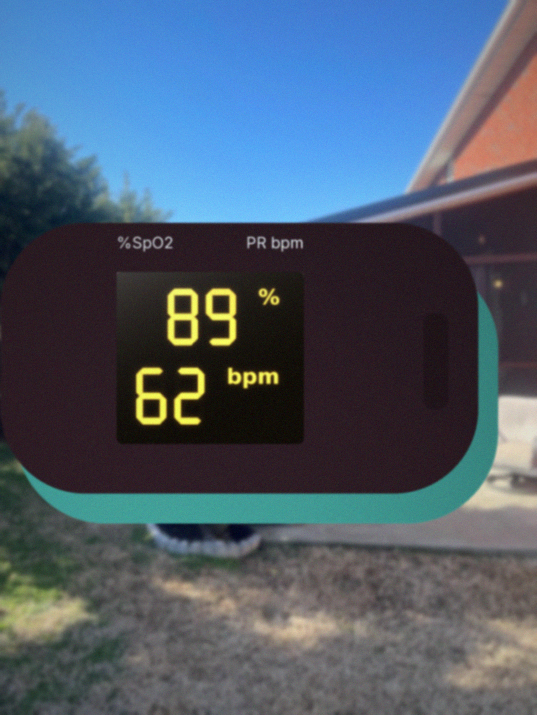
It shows 62 bpm
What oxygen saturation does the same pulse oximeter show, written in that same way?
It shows 89 %
